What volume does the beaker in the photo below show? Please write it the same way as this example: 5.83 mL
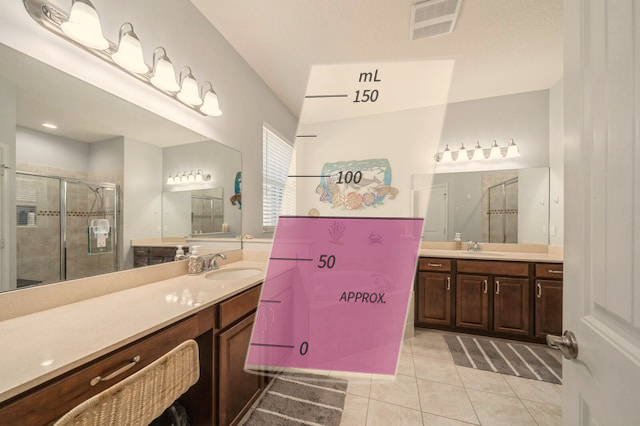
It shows 75 mL
